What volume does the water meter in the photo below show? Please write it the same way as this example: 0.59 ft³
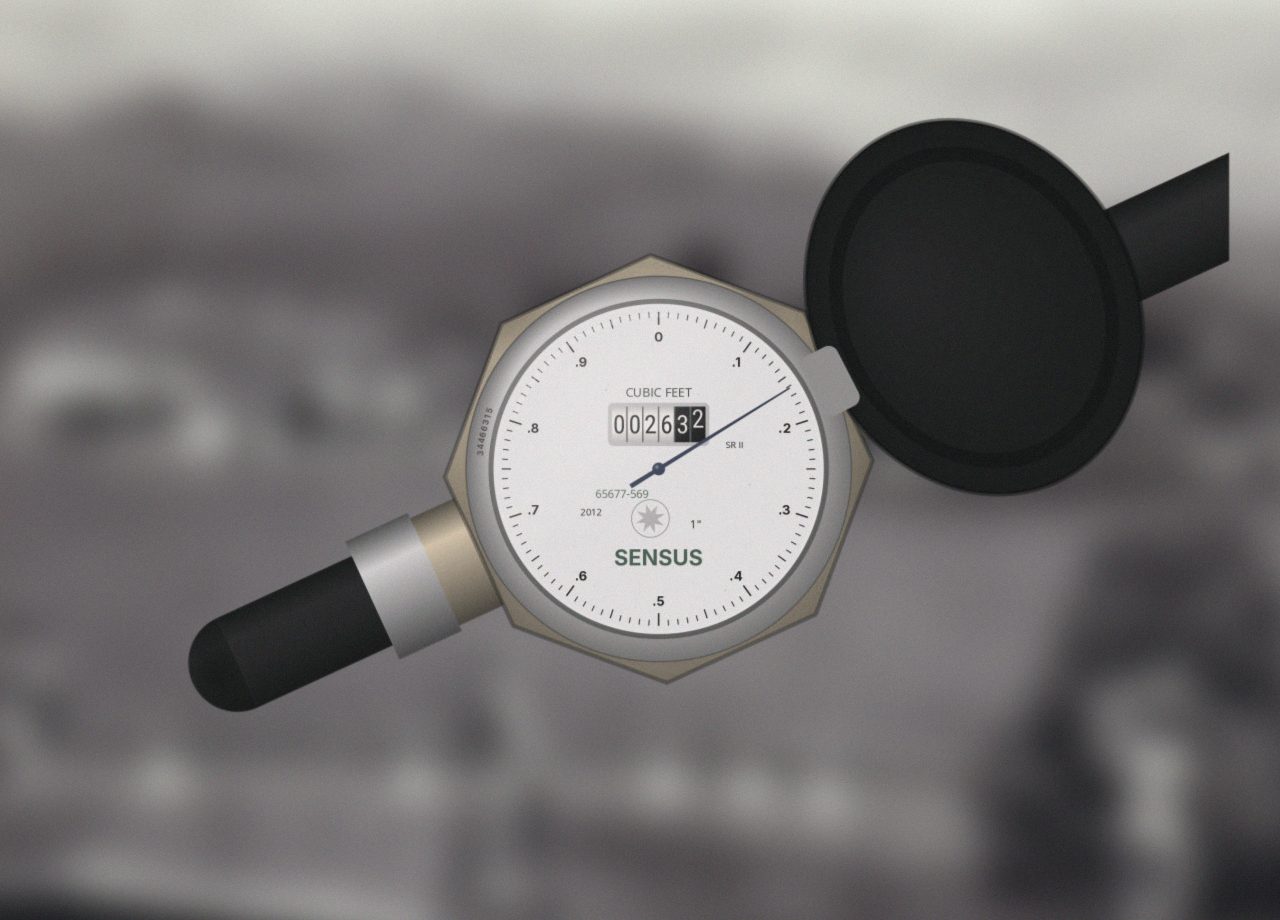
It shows 2632.16 ft³
